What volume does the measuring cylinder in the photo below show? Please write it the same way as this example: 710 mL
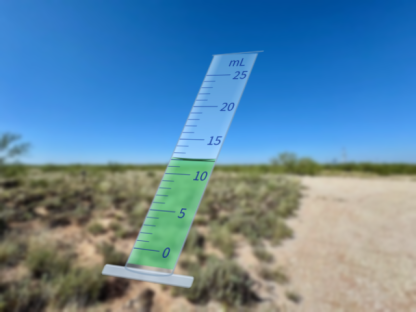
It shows 12 mL
